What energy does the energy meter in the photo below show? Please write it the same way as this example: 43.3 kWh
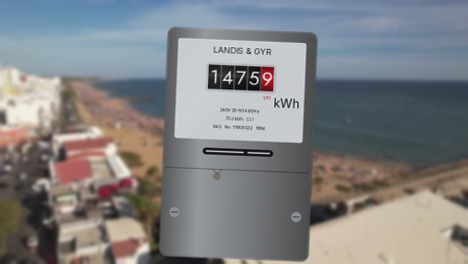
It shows 1475.9 kWh
